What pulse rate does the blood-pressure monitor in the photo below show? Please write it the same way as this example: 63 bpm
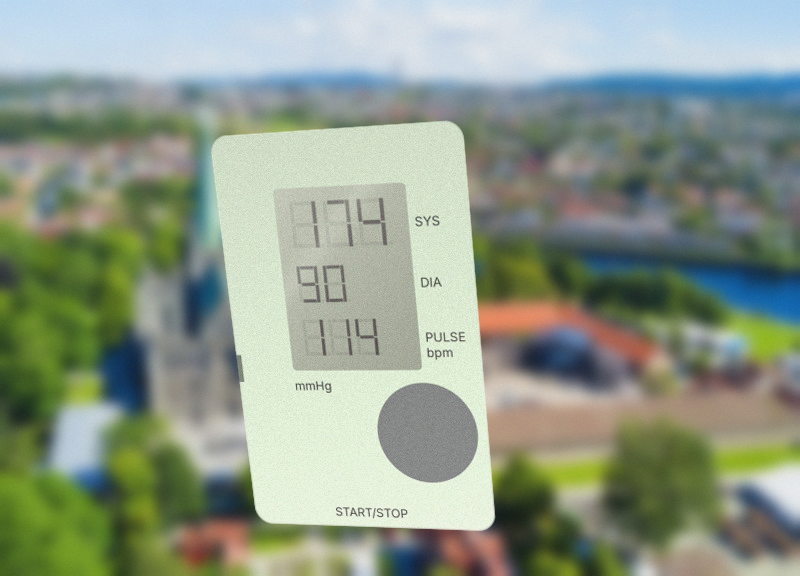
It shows 114 bpm
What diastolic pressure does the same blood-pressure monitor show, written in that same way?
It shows 90 mmHg
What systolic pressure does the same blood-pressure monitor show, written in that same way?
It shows 174 mmHg
